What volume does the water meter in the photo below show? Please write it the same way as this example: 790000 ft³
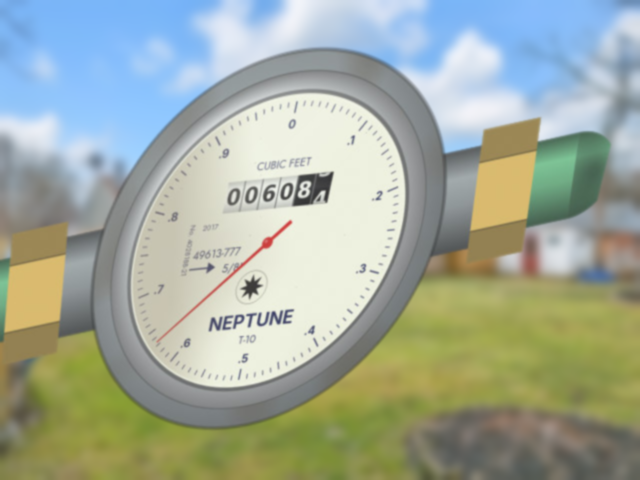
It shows 6083.63 ft³
